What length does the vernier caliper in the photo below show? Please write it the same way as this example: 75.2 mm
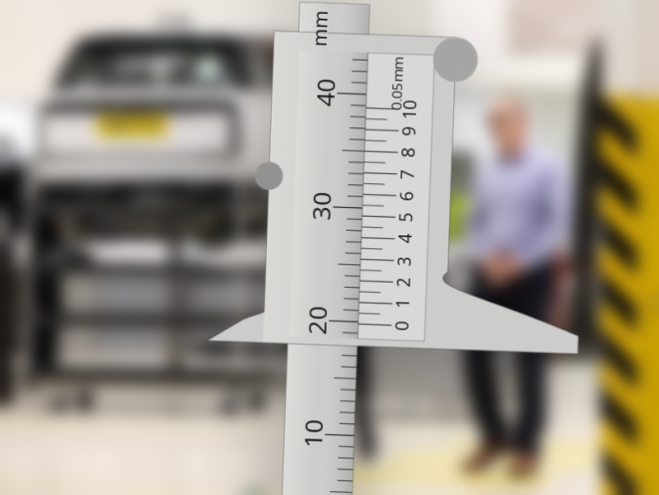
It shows 19.8 mm
